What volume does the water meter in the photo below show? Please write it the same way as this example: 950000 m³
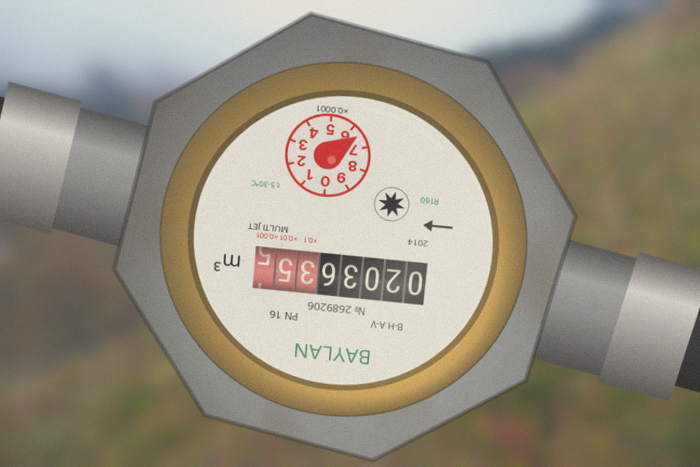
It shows 2036.3546 m³
